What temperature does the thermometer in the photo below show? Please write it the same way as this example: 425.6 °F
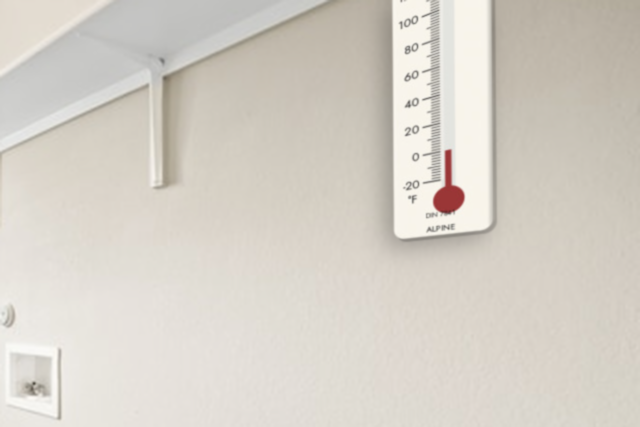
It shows 0 °F
